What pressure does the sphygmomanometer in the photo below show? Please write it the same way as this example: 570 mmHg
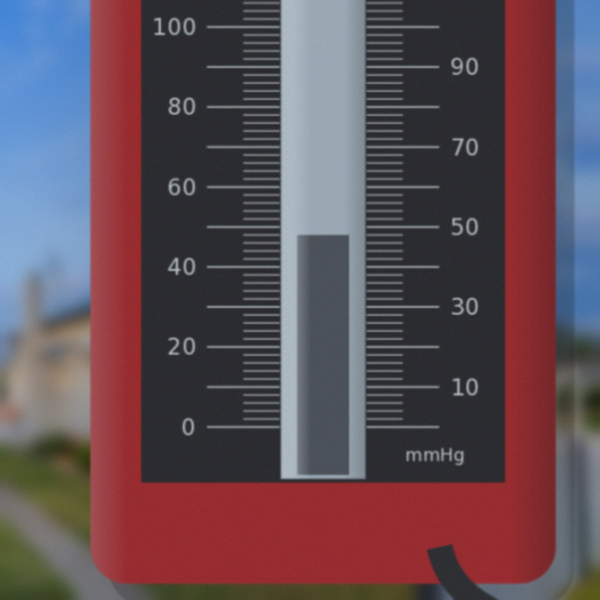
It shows 48 mmHg
